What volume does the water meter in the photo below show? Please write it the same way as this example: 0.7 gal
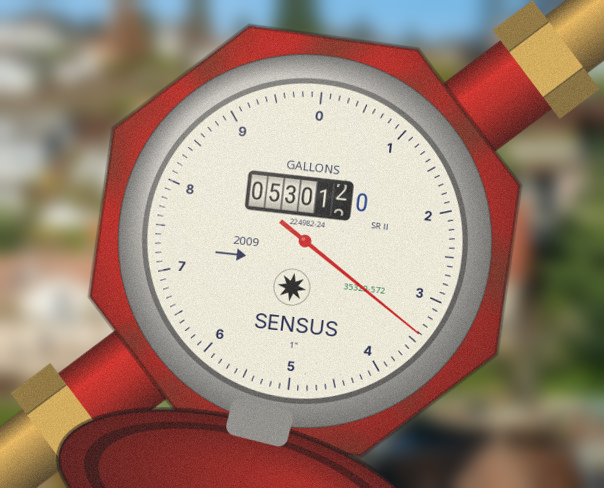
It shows 530123.4 gal
